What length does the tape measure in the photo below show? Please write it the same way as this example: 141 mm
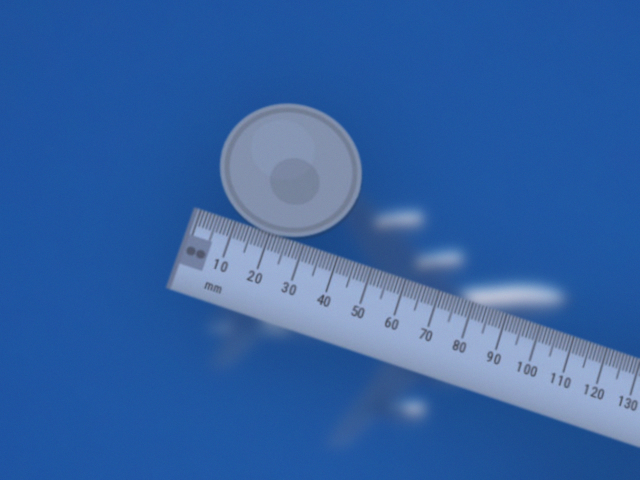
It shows 40 mm
